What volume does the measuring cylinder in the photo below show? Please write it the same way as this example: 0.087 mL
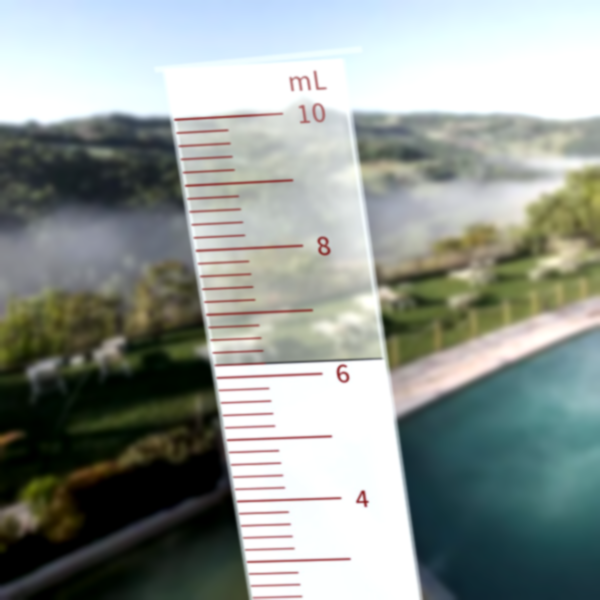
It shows 6.2 mL
